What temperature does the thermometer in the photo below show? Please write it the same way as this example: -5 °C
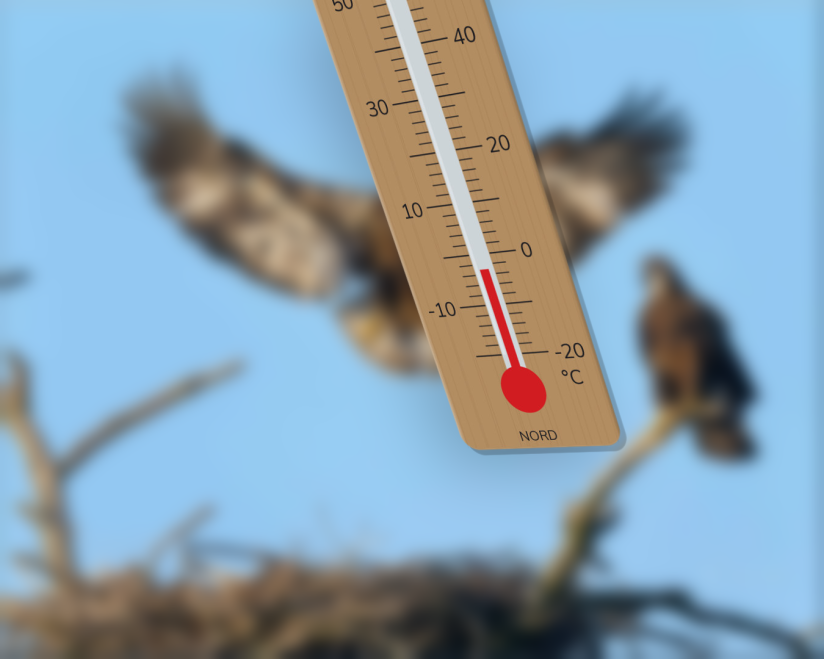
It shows -3 °C
